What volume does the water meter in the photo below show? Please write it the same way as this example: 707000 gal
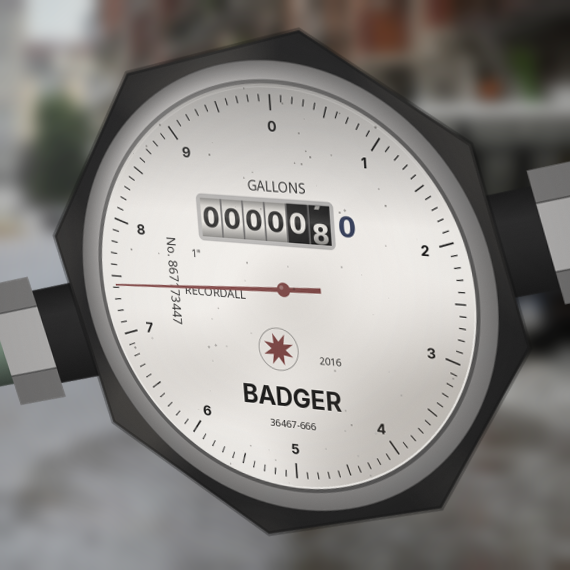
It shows 77.4 gal
